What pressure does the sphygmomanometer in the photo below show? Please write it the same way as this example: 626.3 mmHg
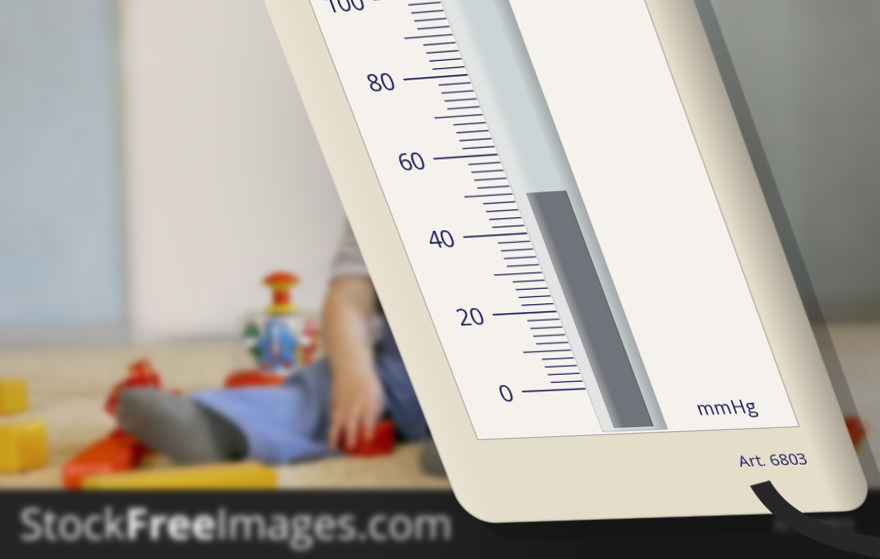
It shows 50 mmHg
